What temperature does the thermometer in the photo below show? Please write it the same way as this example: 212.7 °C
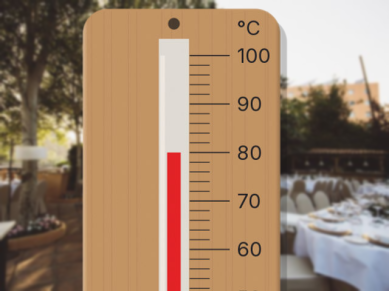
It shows 80 °C
